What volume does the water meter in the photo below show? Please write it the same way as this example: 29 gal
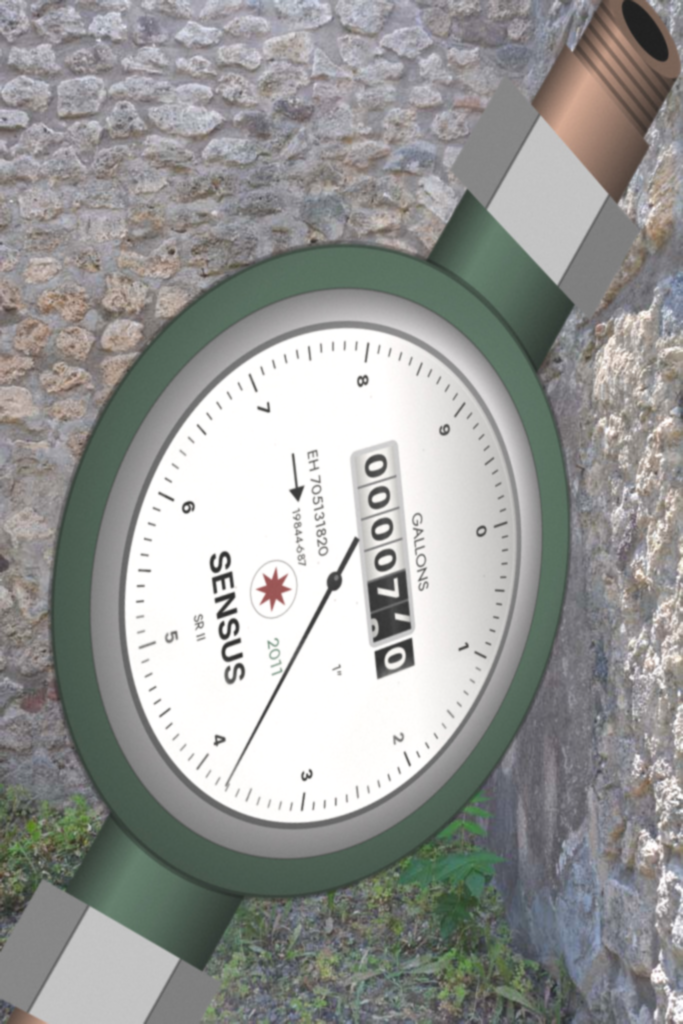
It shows 773.7 gal
